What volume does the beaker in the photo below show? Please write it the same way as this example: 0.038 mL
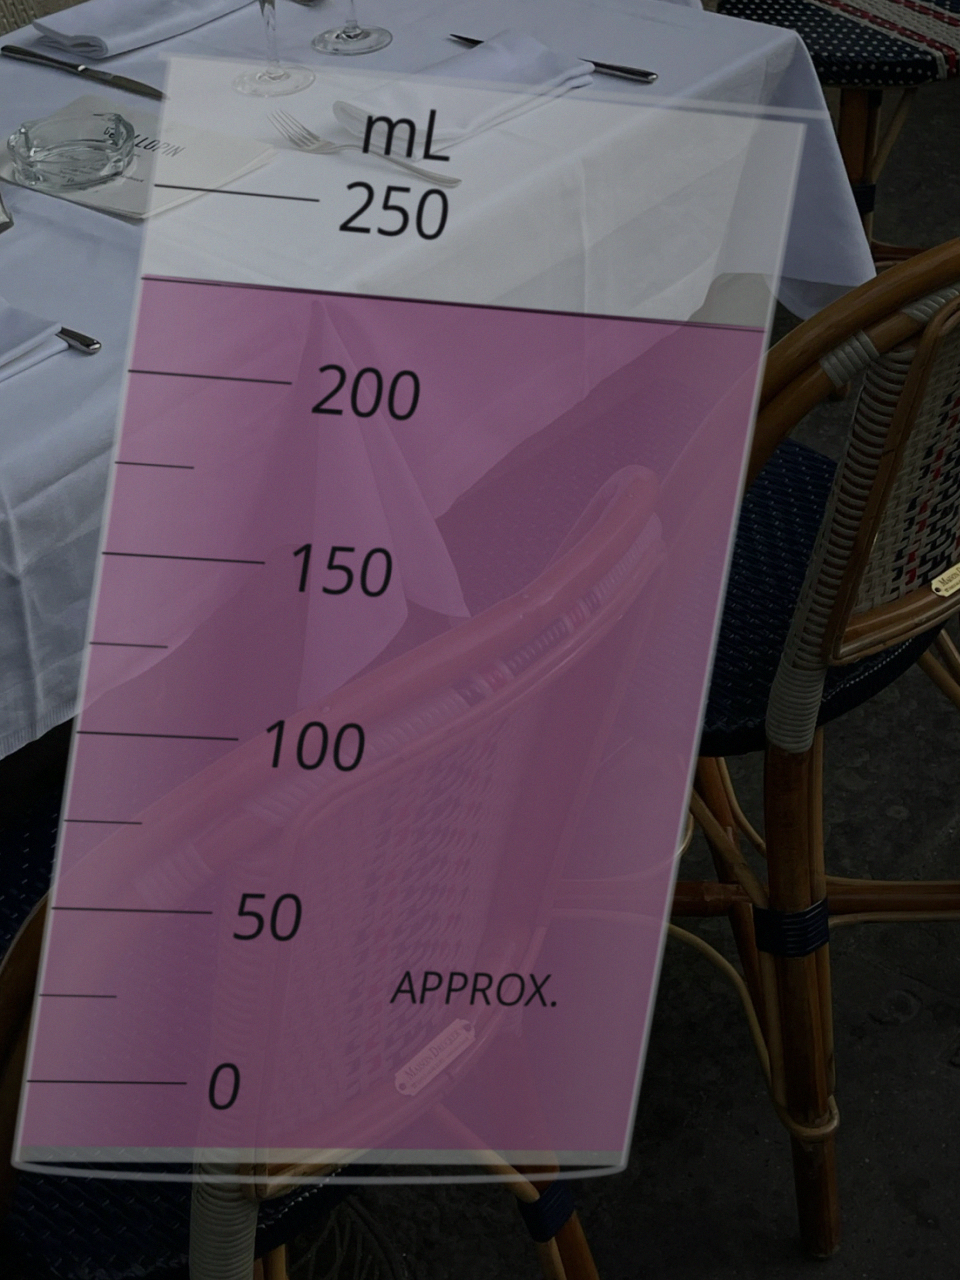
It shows 225 mL
